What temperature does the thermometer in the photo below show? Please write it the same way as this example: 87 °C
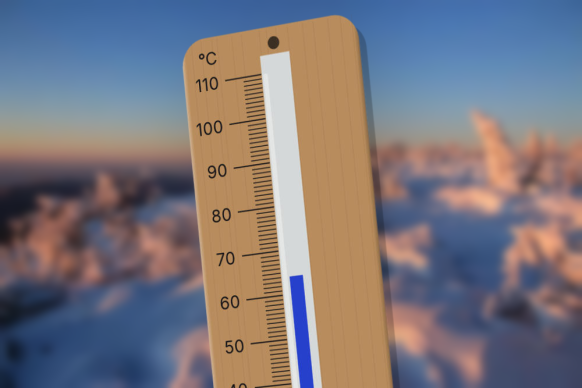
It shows 64 °C
